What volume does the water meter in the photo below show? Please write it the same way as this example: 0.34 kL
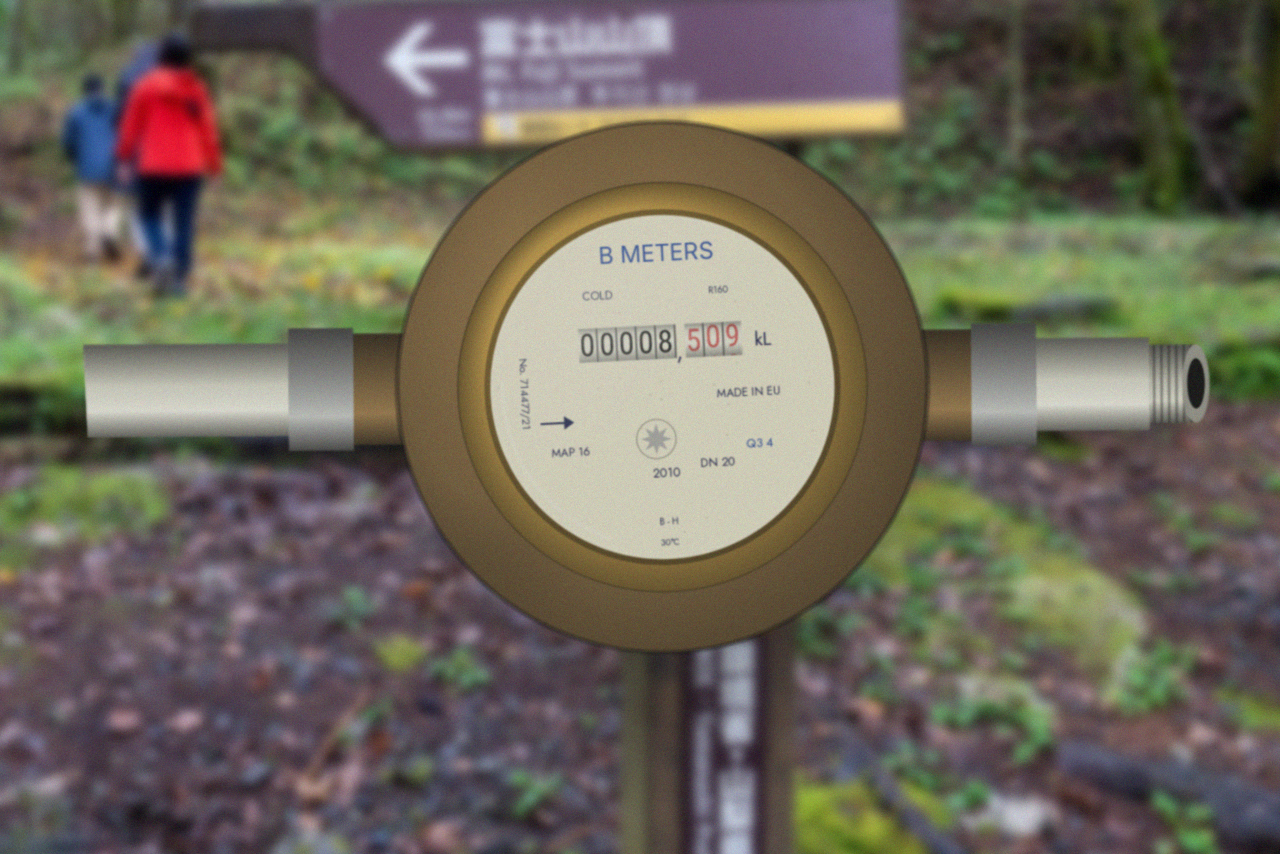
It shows 8.509 kL
